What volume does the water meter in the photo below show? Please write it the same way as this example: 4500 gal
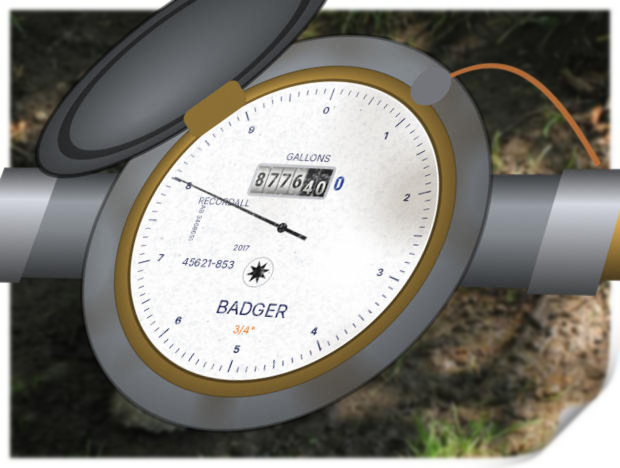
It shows 8776398.0 gal
